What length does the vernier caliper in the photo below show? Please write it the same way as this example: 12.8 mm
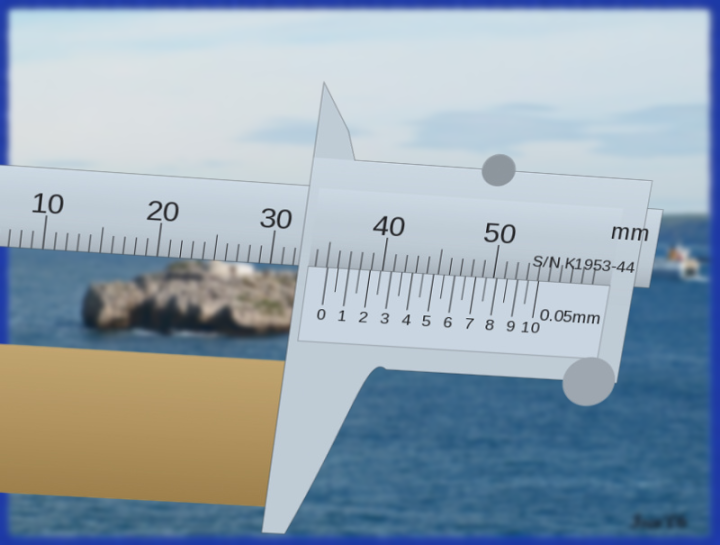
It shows 35.1 mm
